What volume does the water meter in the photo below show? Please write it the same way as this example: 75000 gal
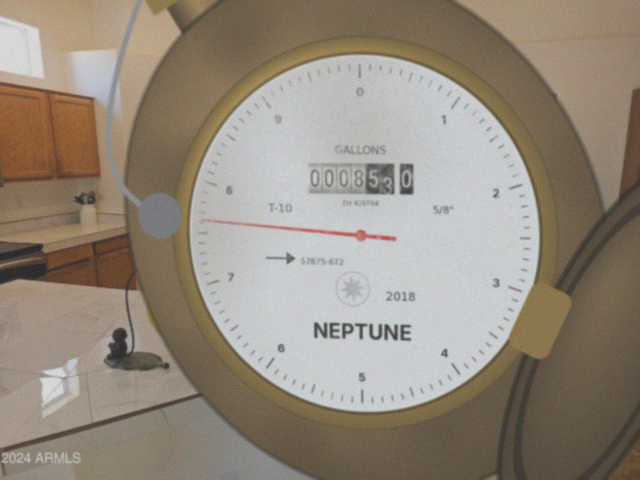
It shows 8527.6 gal
